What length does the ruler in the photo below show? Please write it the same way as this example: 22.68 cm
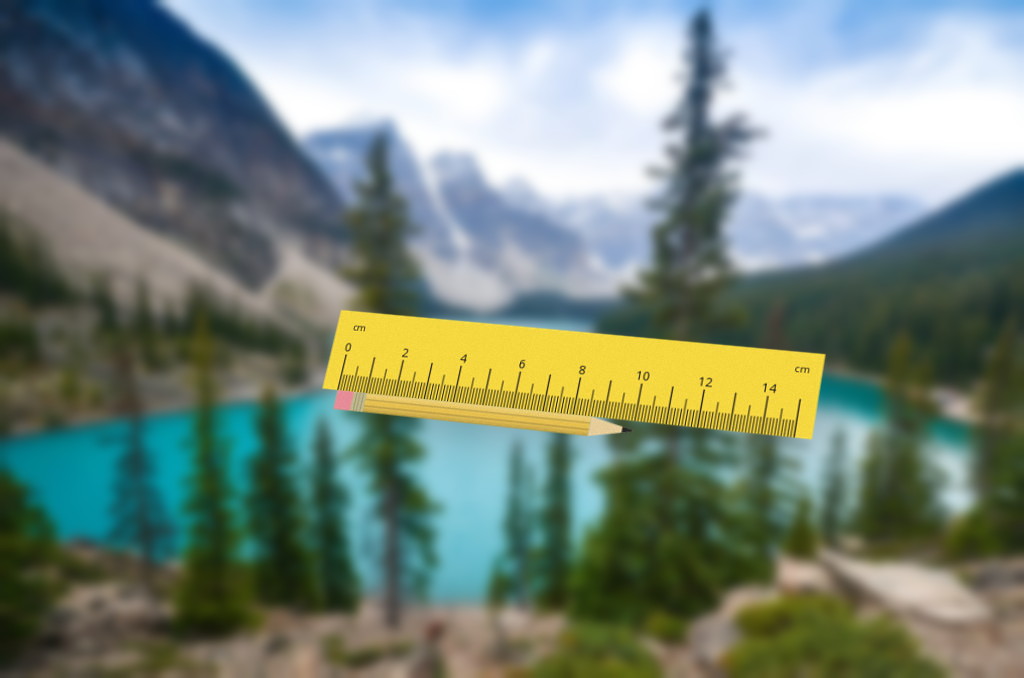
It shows 10 cm
